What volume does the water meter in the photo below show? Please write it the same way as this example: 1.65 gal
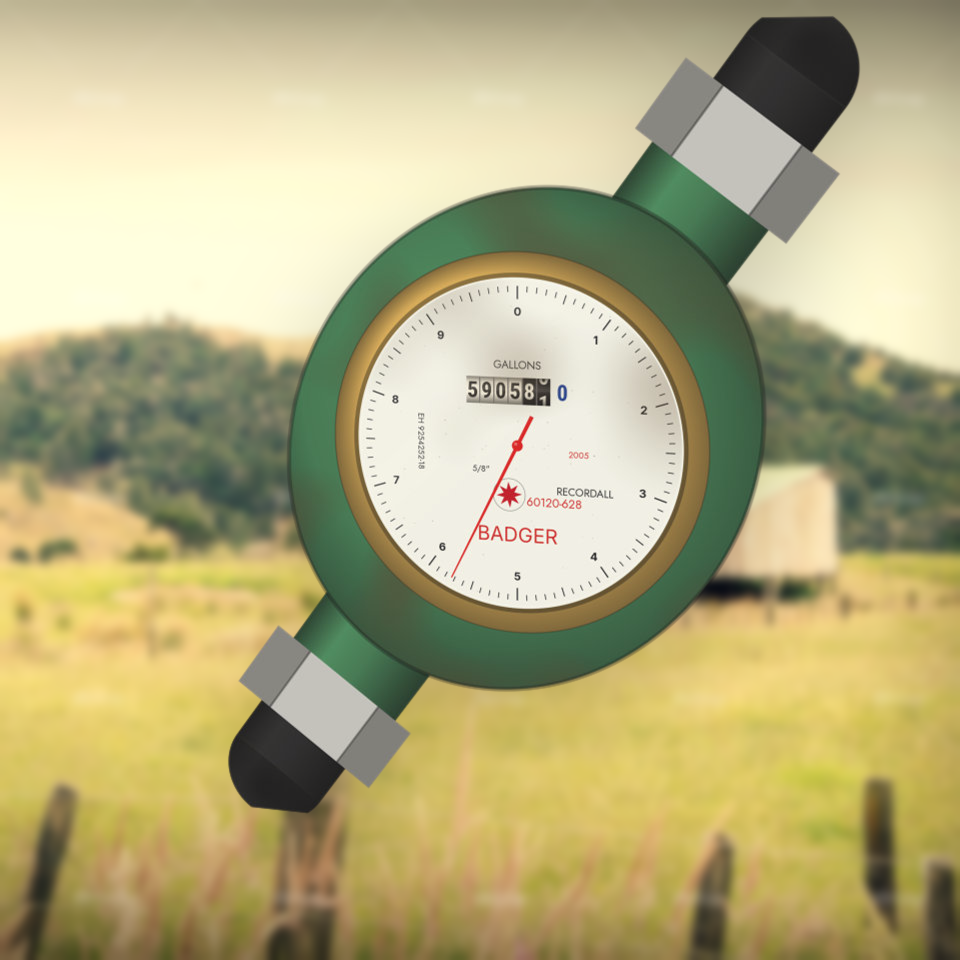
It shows 5905805.7 gal
